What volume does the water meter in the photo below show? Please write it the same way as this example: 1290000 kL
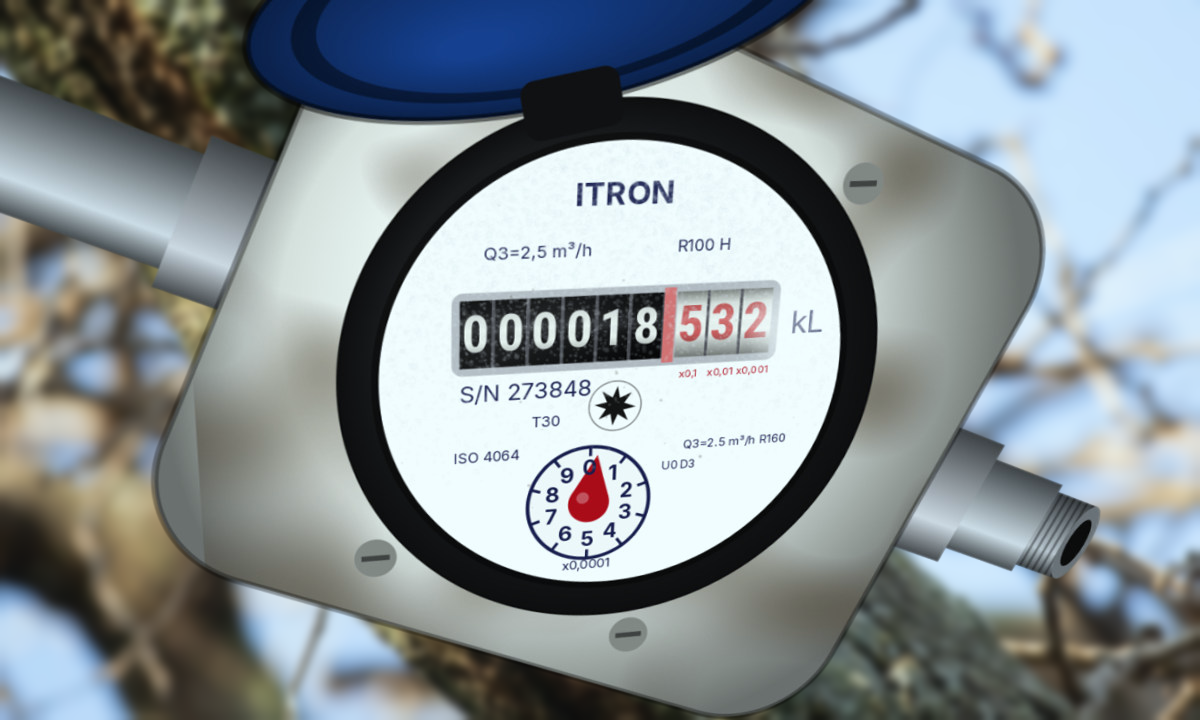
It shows 18.5320 kL
